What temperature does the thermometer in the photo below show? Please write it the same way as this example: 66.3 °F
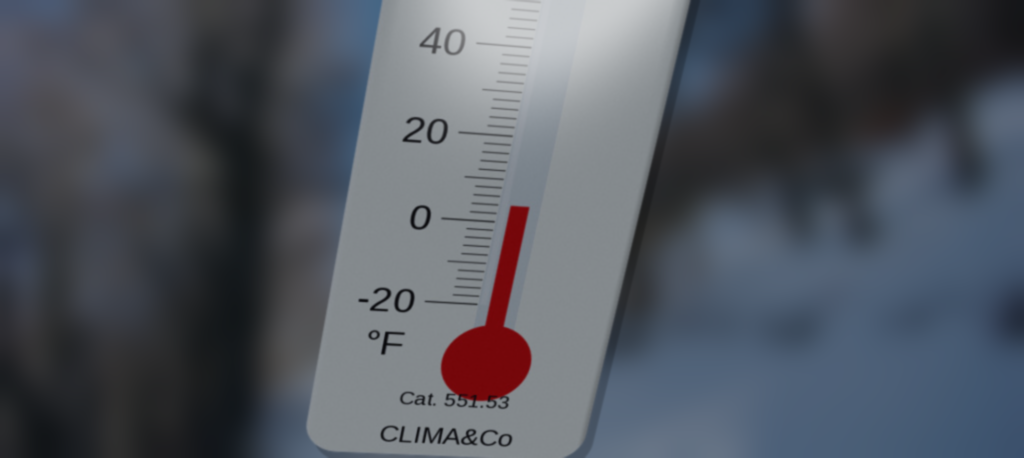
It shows 4 °F
